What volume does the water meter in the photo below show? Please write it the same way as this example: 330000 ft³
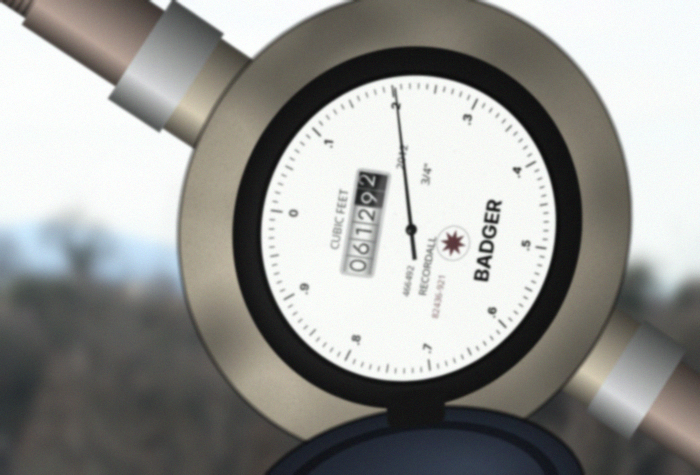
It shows 61292.20 ft³
